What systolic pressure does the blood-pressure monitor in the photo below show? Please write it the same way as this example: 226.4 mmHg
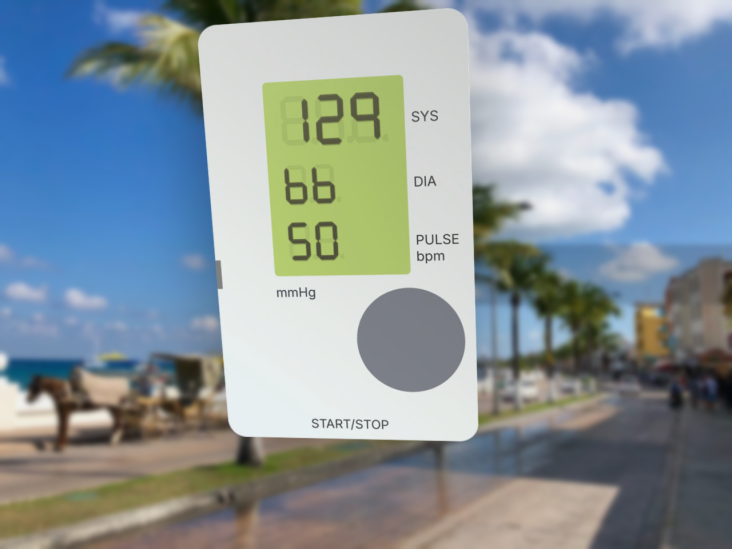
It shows 129 mmHg
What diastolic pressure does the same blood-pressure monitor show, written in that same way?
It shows 66 mmHg
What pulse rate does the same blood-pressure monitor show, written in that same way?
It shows 50 bpm
